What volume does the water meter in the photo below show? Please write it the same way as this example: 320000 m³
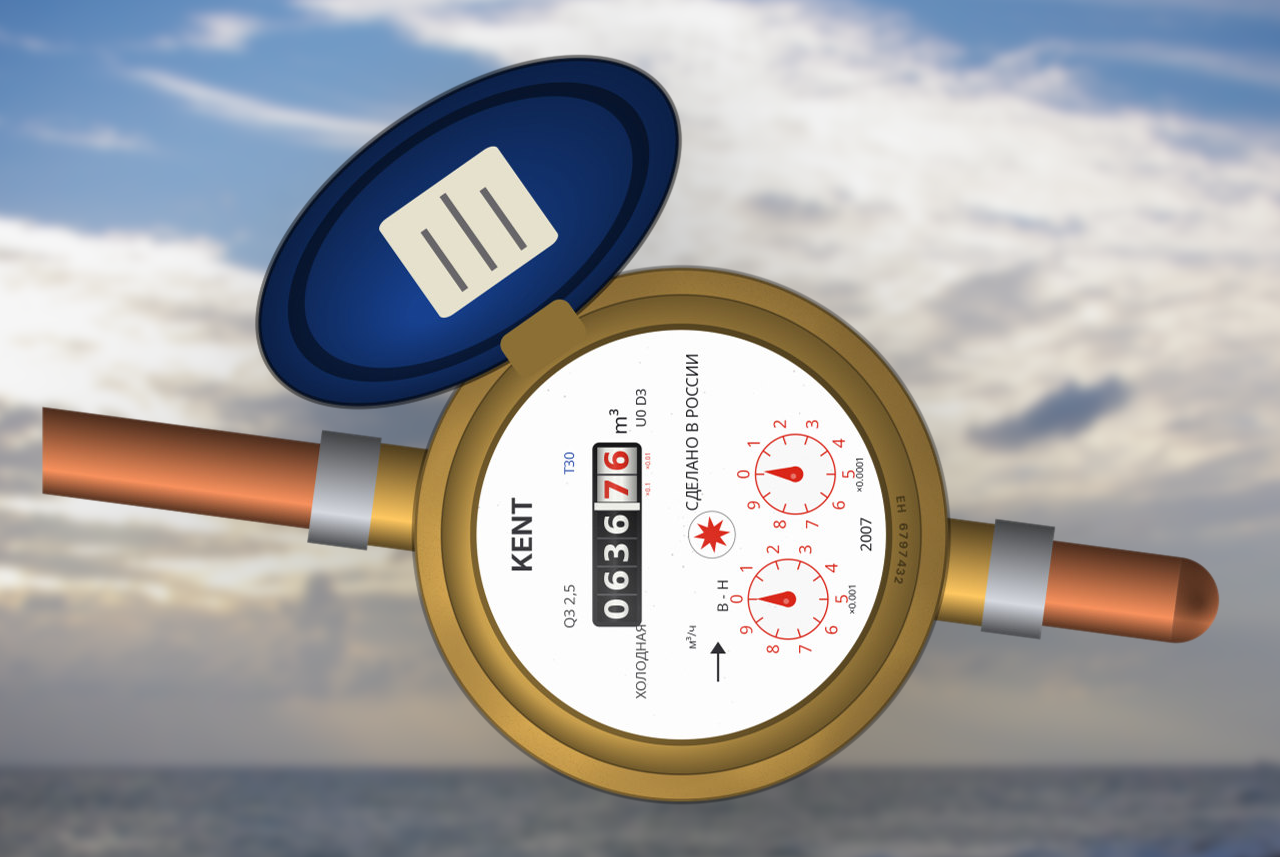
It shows 636.7600 m³
